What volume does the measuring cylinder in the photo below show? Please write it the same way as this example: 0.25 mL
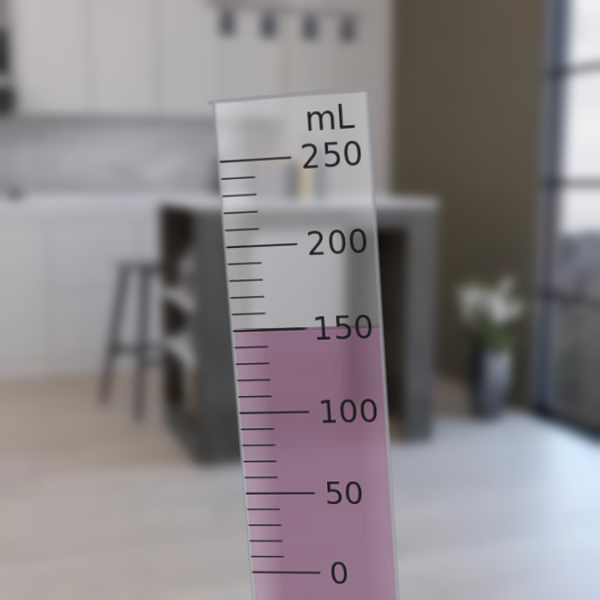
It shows 150 mL
